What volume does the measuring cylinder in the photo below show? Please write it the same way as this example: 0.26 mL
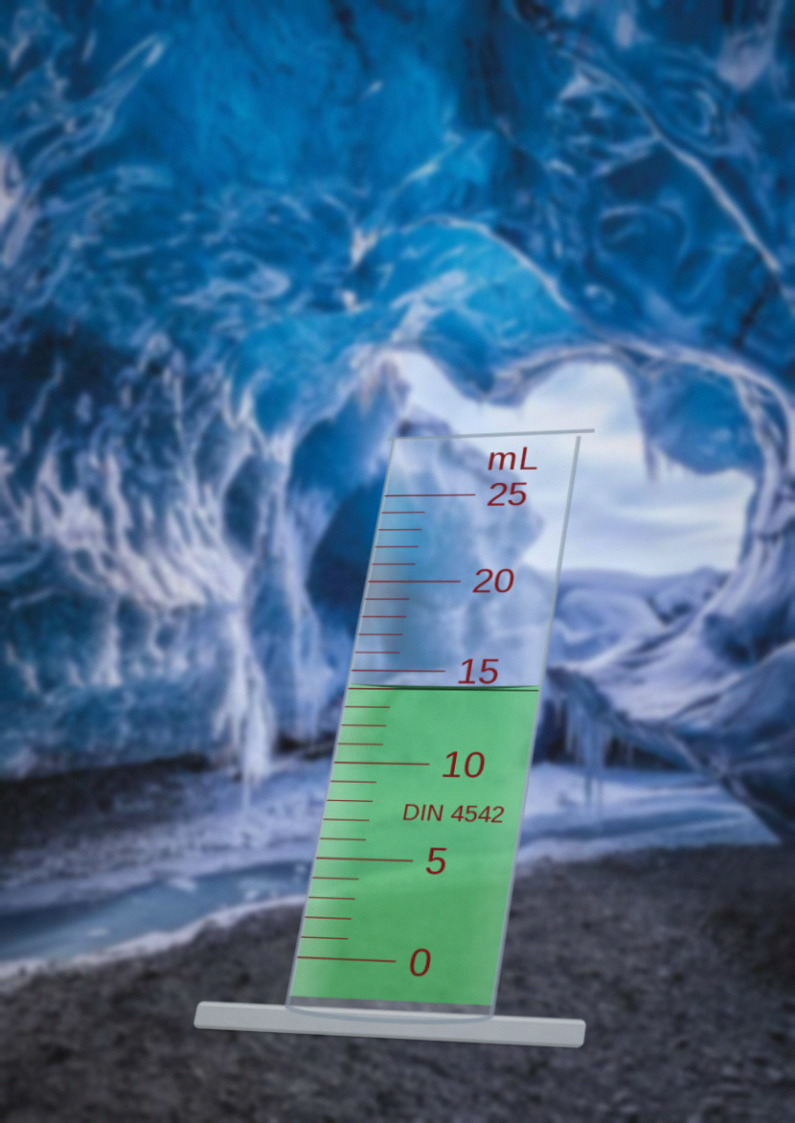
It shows 14 mL
